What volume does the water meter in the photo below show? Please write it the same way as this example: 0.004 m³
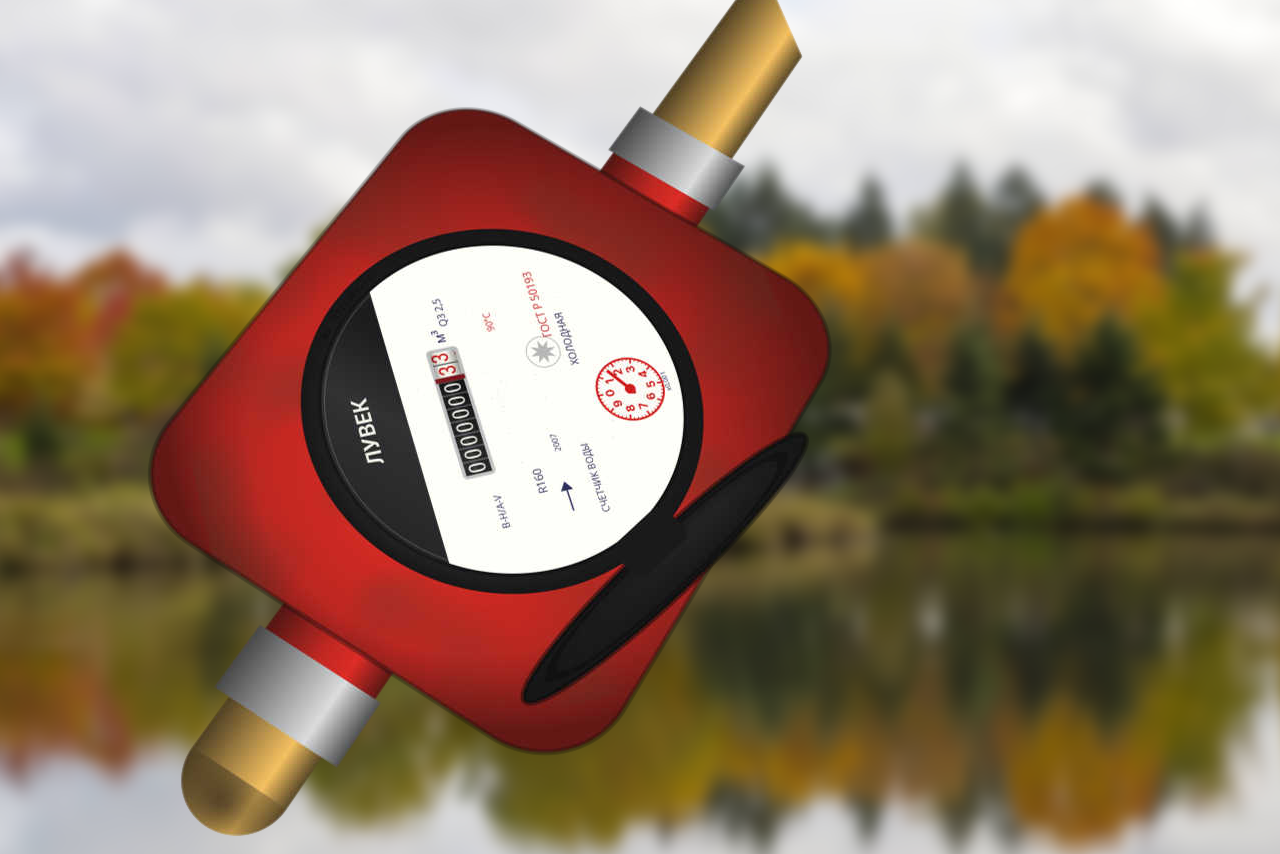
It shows 0.331 m³
